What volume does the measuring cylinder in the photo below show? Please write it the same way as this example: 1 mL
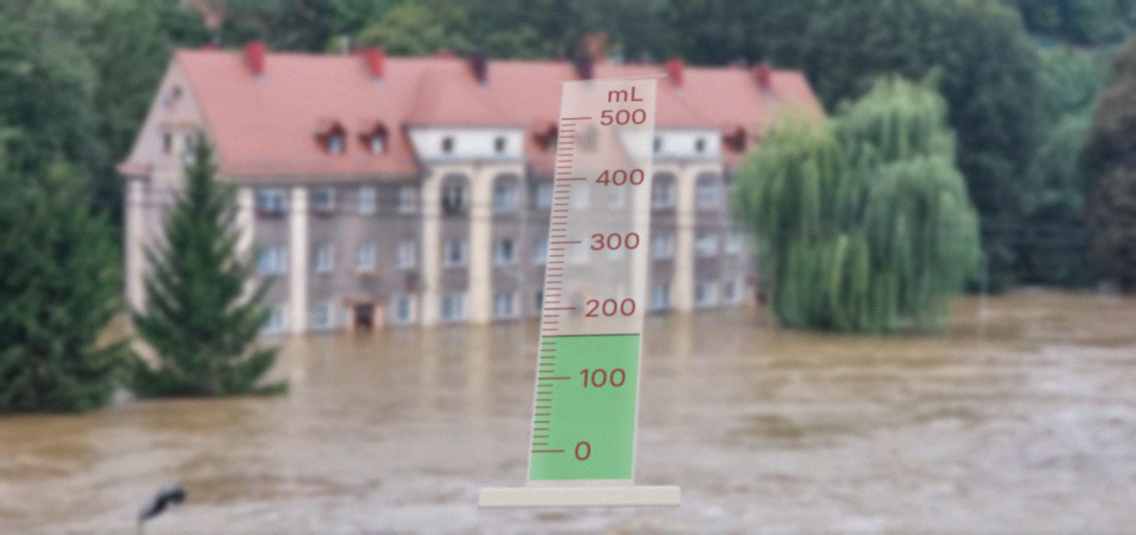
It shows 160 mL
